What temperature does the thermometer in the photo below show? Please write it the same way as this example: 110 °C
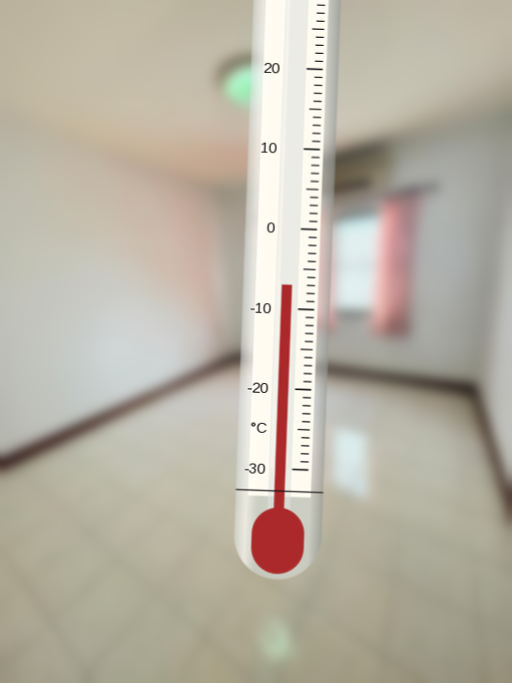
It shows -7 °C
